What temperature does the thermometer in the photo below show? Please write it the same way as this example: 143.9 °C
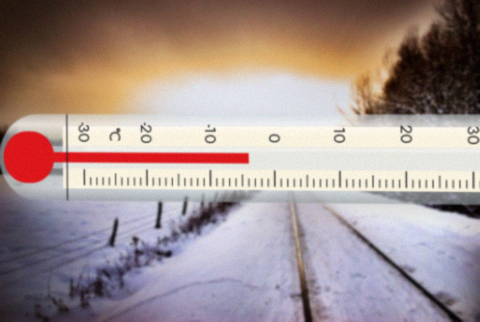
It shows -4 °C
